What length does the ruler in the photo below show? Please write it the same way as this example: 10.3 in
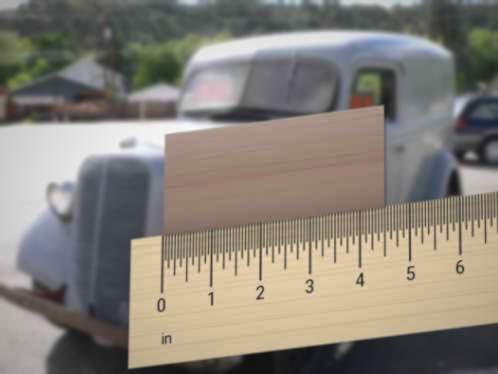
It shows 4.5 in
